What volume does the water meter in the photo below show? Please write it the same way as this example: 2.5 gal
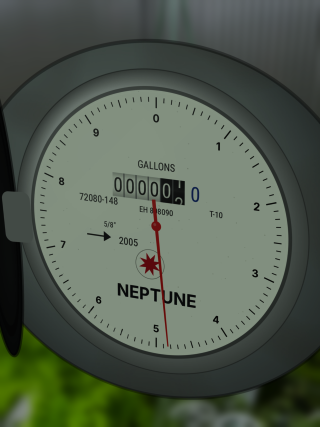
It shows 14.8 gal
